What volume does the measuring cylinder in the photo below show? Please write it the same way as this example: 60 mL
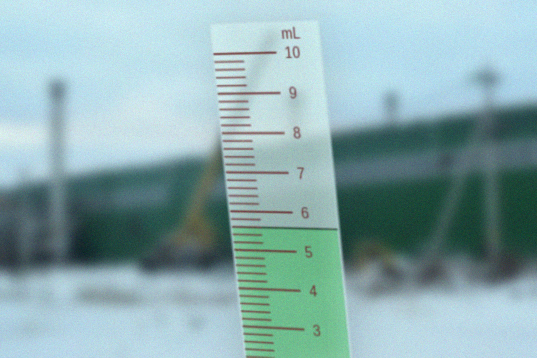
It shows 5.6 mL
